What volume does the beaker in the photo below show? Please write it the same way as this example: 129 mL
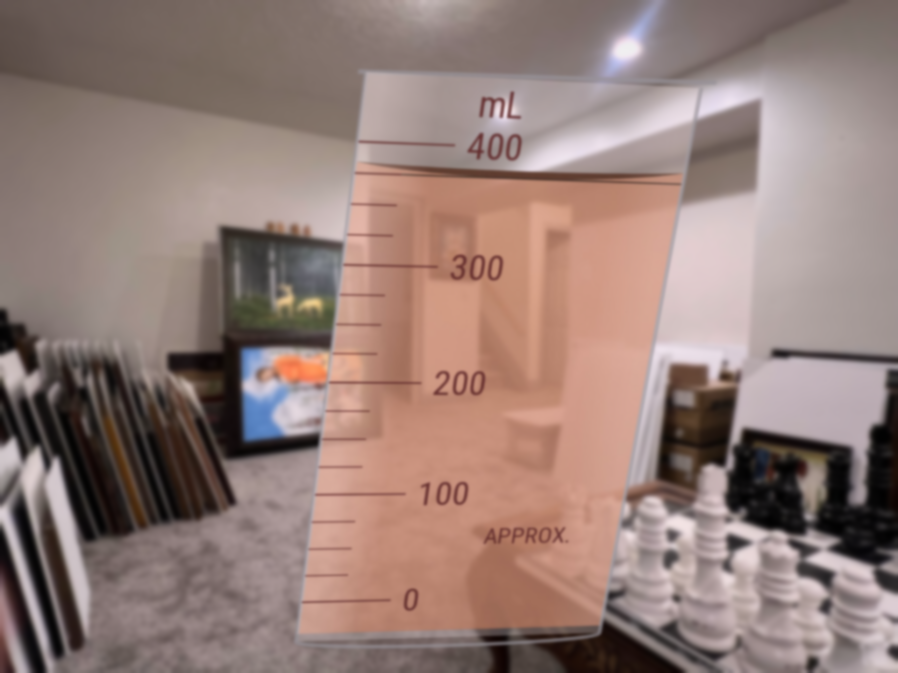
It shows 375 mL
